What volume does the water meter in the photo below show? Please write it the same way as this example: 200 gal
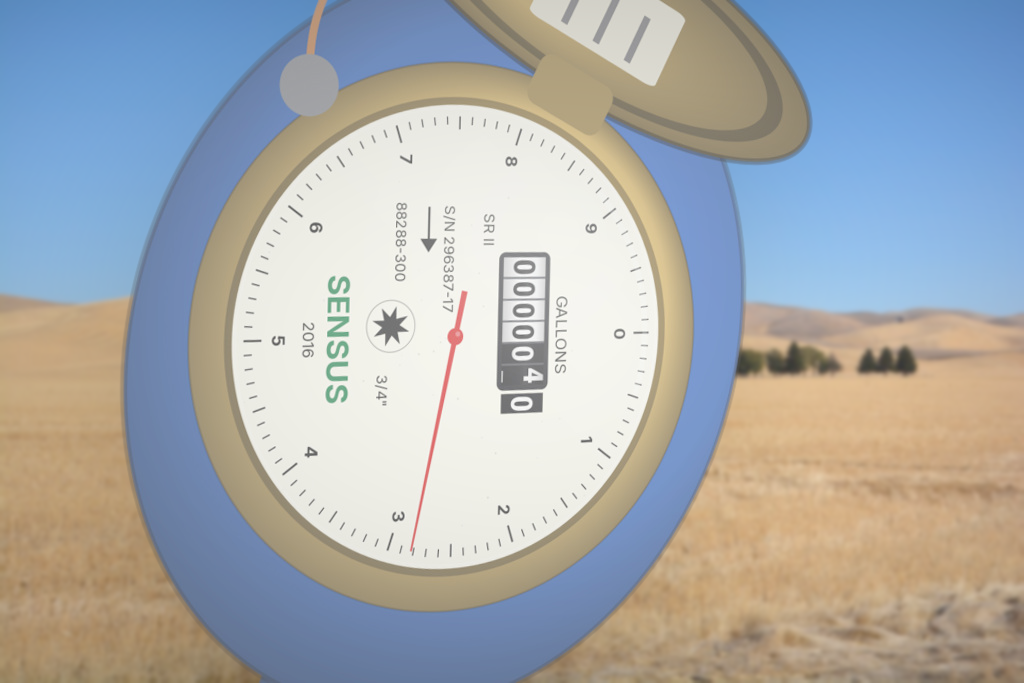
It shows 42.8 gal
